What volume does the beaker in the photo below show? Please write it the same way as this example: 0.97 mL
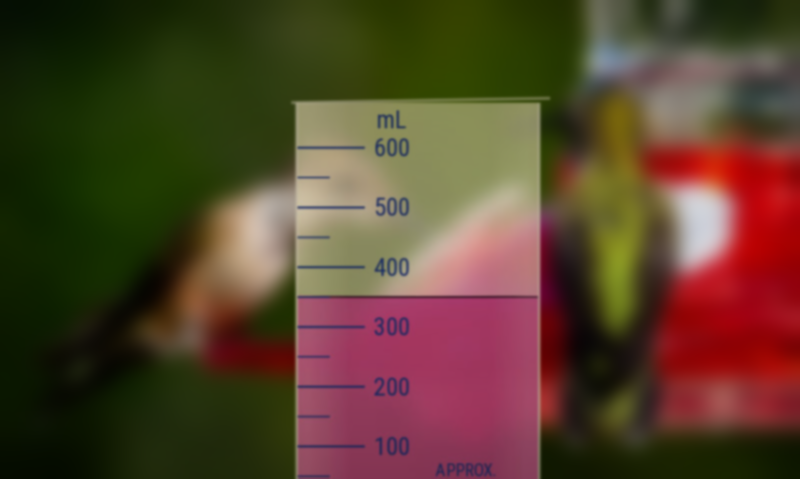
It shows 350 mL
